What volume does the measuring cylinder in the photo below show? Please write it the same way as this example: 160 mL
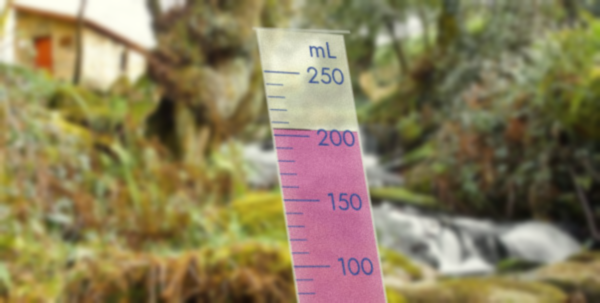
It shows 205 mL
